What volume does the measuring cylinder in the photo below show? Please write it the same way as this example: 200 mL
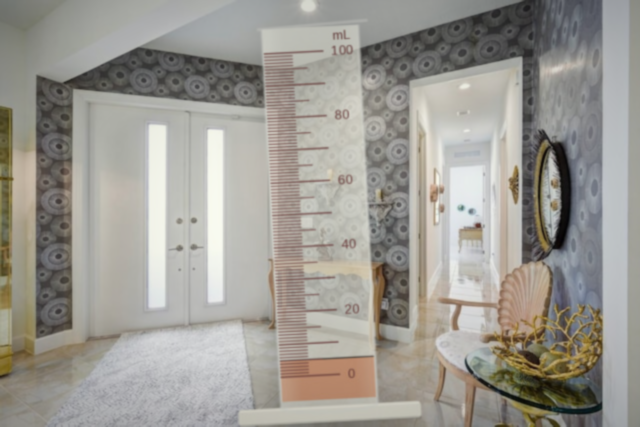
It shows 5 mL
